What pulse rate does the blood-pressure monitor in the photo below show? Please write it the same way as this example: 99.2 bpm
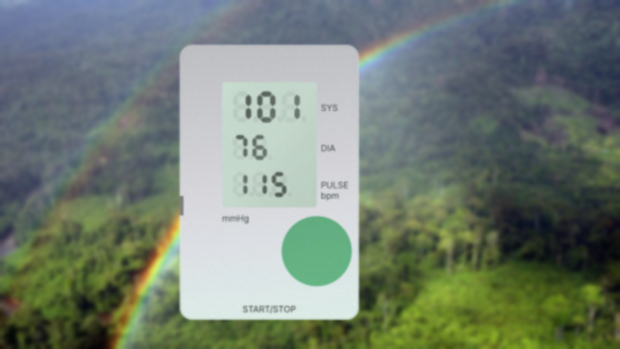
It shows 115 bpm
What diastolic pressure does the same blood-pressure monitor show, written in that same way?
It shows 76 mmHg
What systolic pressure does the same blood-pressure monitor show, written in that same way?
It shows 101 mmHg
